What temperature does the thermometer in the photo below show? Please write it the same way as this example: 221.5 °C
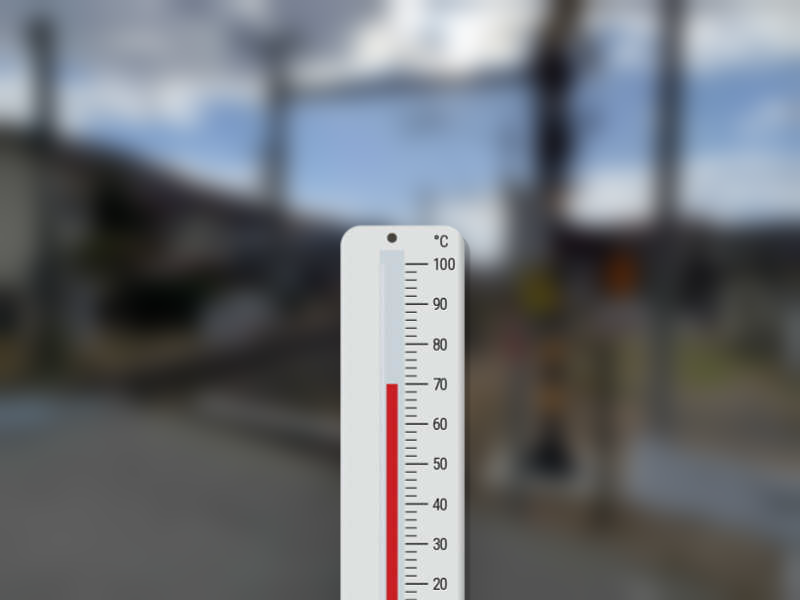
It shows 70 °C
